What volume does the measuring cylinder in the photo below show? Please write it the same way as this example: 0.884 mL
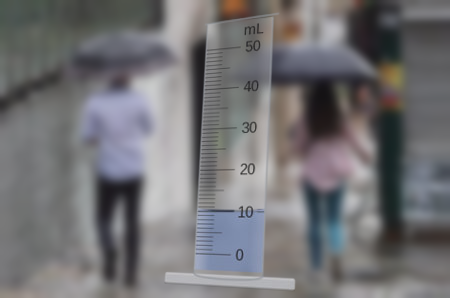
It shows 10 mL
